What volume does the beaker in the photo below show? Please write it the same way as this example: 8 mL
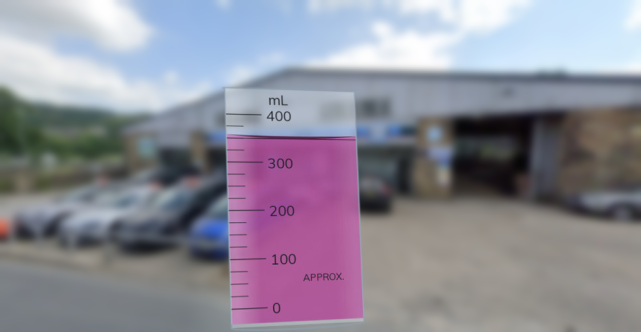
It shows 350 mL
